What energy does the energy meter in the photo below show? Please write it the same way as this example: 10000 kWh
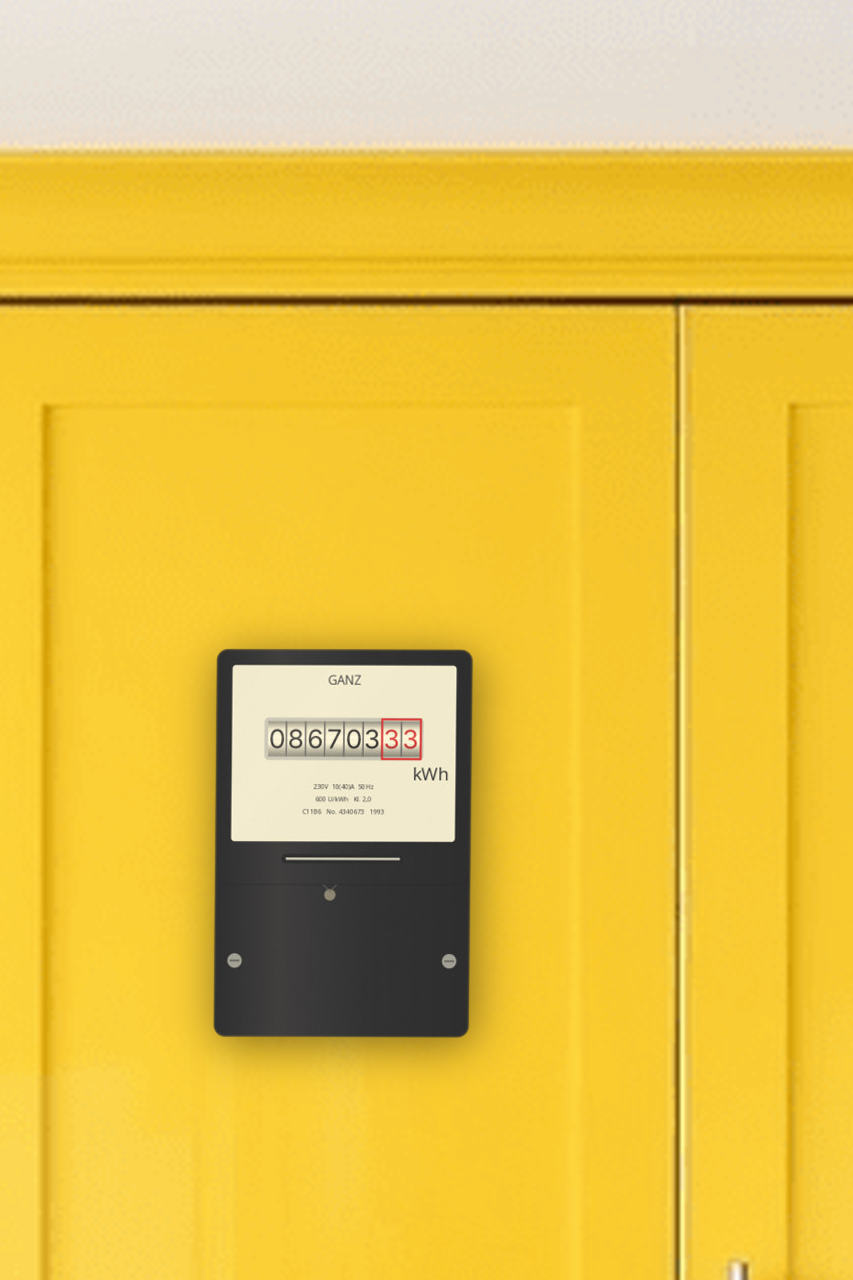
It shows 86703.33 kWh
